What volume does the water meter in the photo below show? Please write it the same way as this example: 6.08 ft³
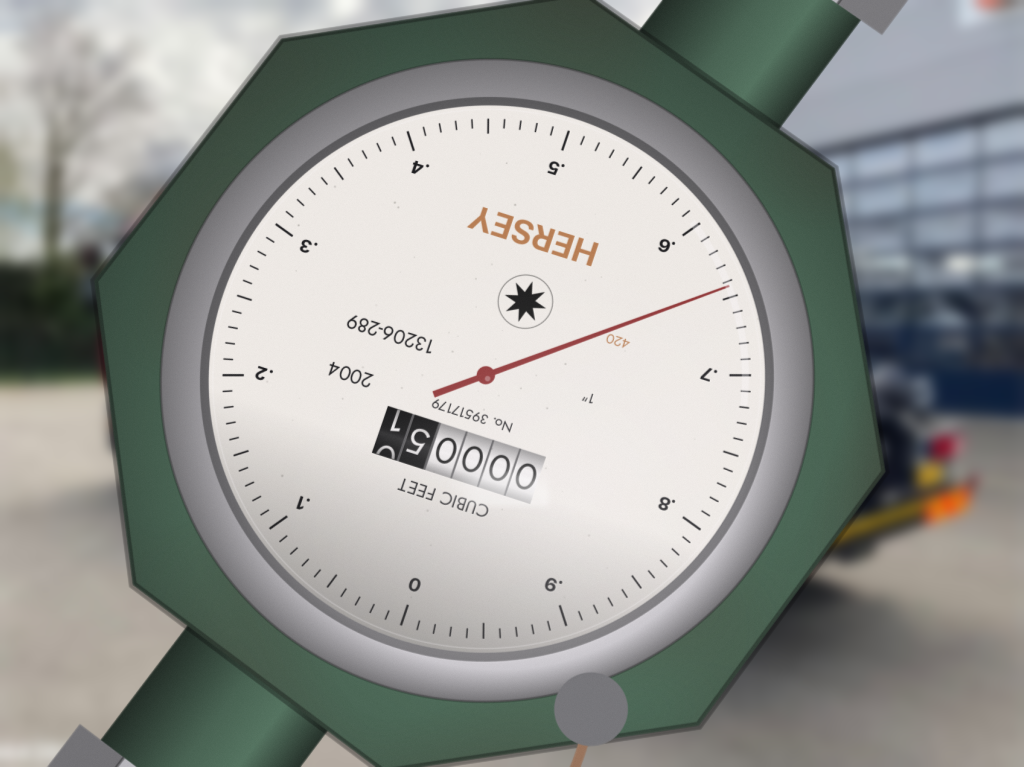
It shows 50.64 ft³
